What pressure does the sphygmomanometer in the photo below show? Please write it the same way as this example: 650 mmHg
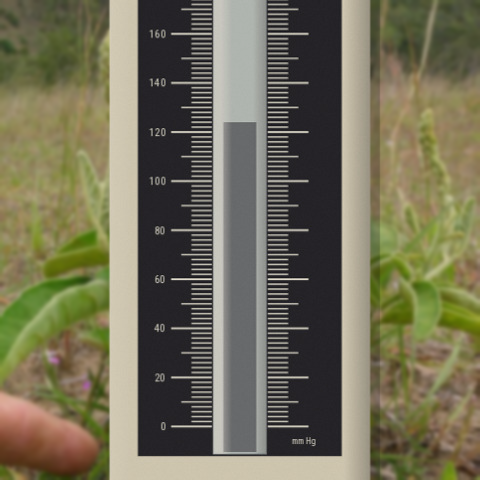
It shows 124 mmHg
